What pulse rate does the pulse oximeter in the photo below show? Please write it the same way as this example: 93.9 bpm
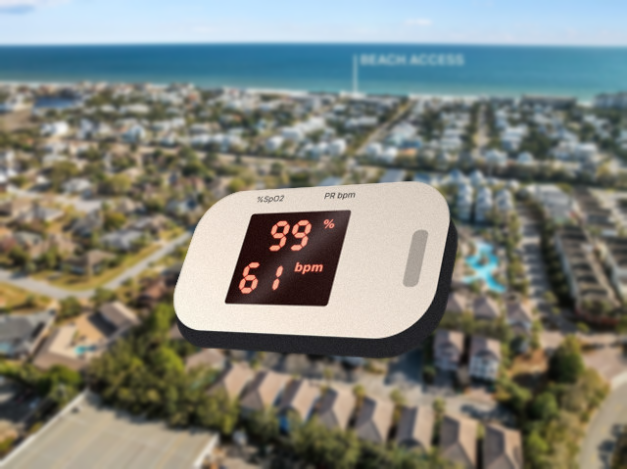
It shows 61 bpm
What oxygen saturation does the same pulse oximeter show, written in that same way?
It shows 99 %
